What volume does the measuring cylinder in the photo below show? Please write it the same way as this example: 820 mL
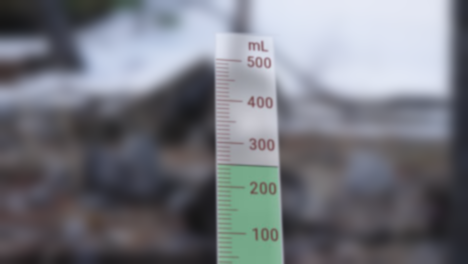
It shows 250 mL
